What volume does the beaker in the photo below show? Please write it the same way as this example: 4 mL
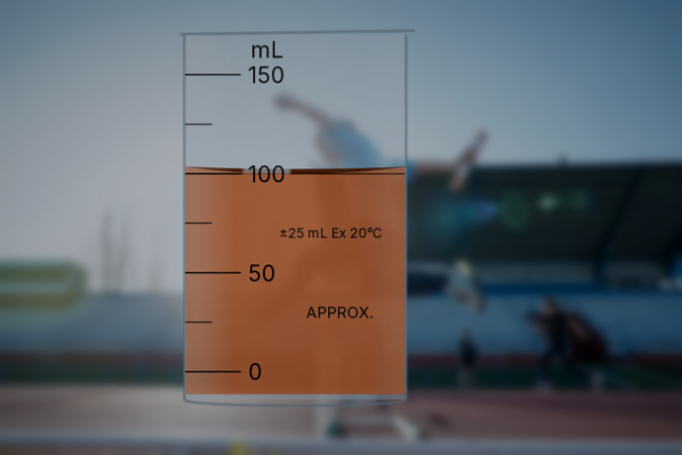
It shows 100 mL
